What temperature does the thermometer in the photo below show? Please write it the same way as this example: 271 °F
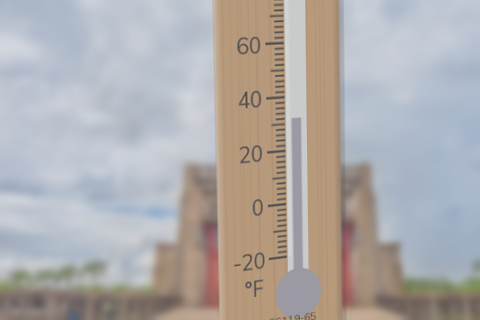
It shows 32 °F
